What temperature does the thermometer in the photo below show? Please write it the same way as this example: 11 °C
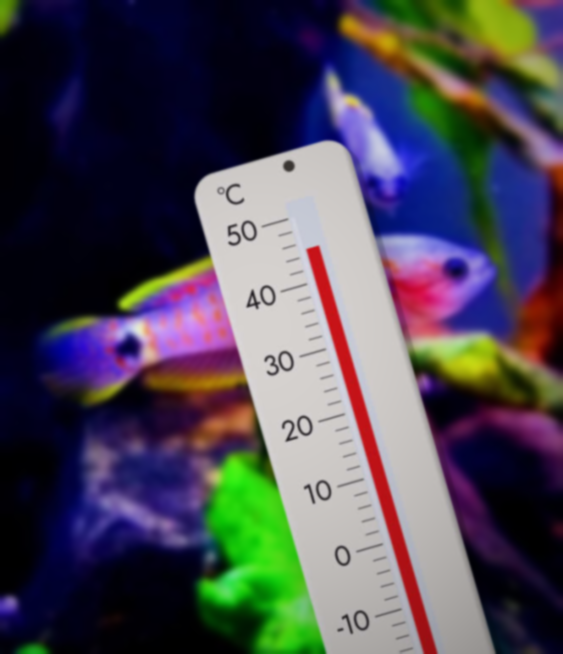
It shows 45 °C
